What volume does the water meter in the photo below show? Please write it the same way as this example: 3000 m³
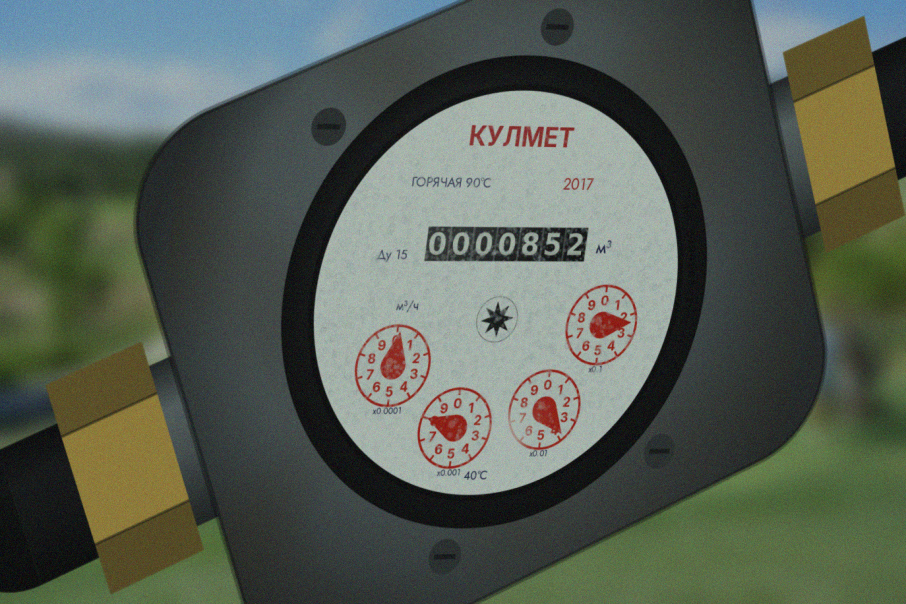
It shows 852.2380 m³
